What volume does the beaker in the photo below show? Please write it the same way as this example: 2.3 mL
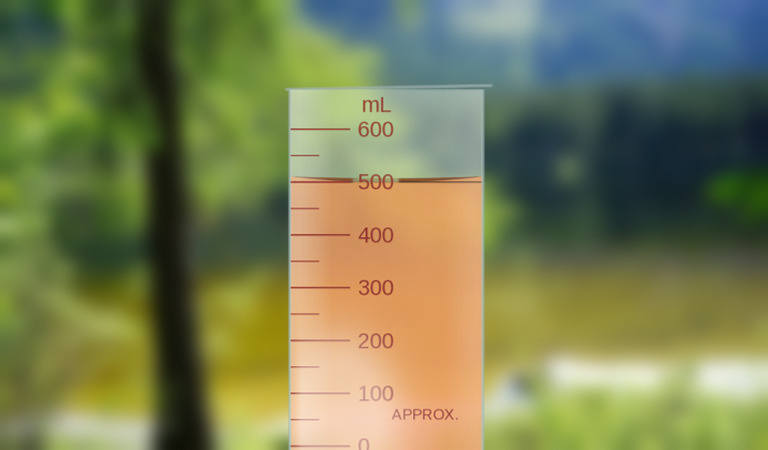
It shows 500 mL
